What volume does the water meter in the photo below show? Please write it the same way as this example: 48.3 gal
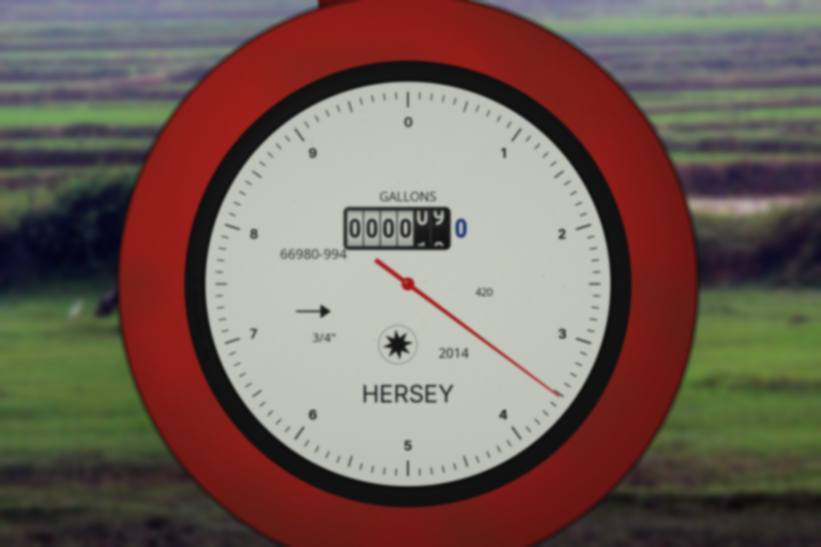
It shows 93.5 gal
